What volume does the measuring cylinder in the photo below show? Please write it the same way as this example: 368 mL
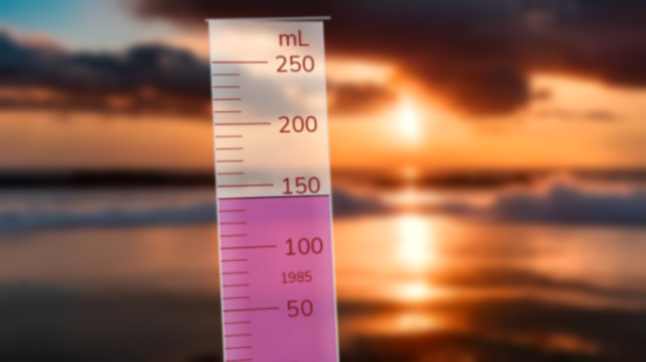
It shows 140 mL
